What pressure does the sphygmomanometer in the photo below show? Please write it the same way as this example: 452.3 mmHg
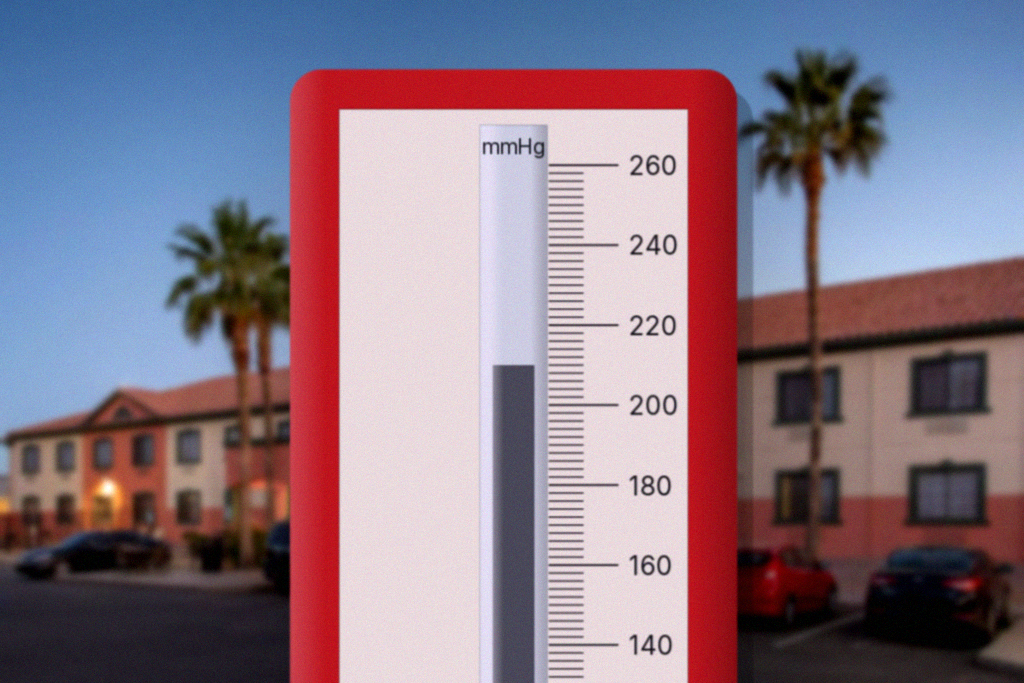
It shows 210 mmHg
